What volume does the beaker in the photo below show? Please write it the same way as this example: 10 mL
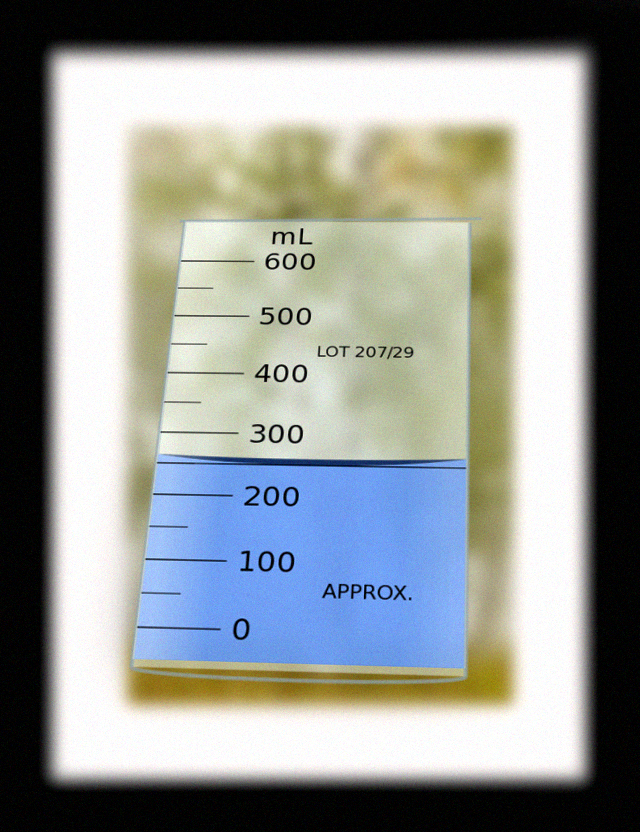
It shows 250 mL
